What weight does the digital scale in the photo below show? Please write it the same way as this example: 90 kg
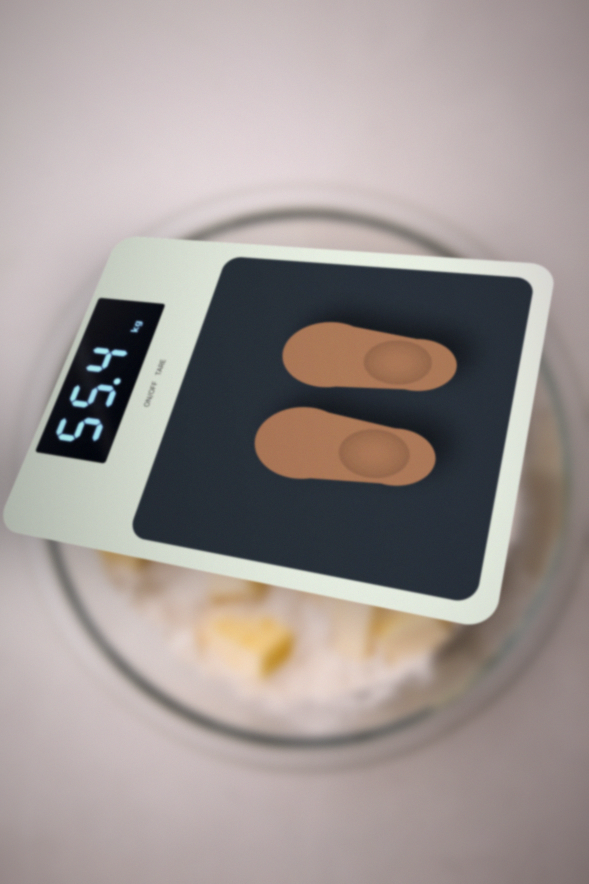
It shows 55.4 kg
